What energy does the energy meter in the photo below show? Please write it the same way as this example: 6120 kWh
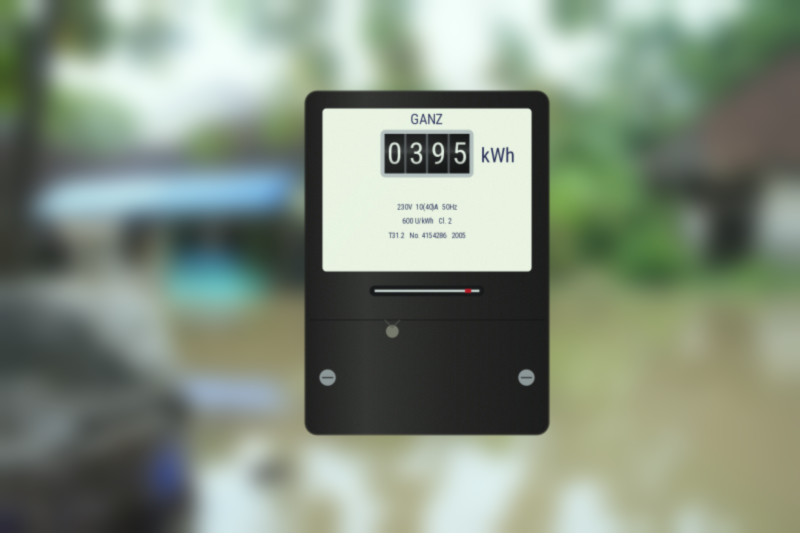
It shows 395 kWh
